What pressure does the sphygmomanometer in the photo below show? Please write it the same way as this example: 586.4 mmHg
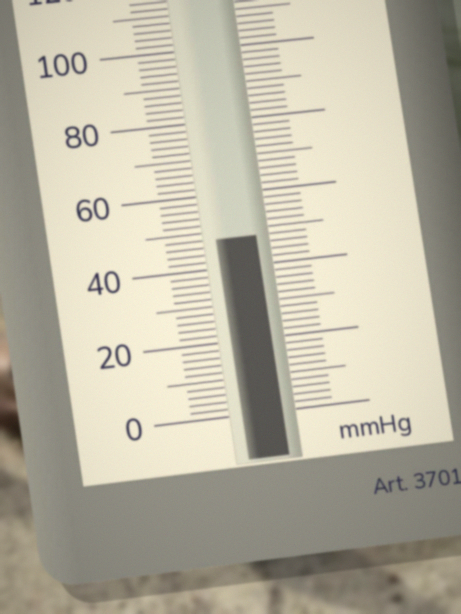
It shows 48 mmHg
